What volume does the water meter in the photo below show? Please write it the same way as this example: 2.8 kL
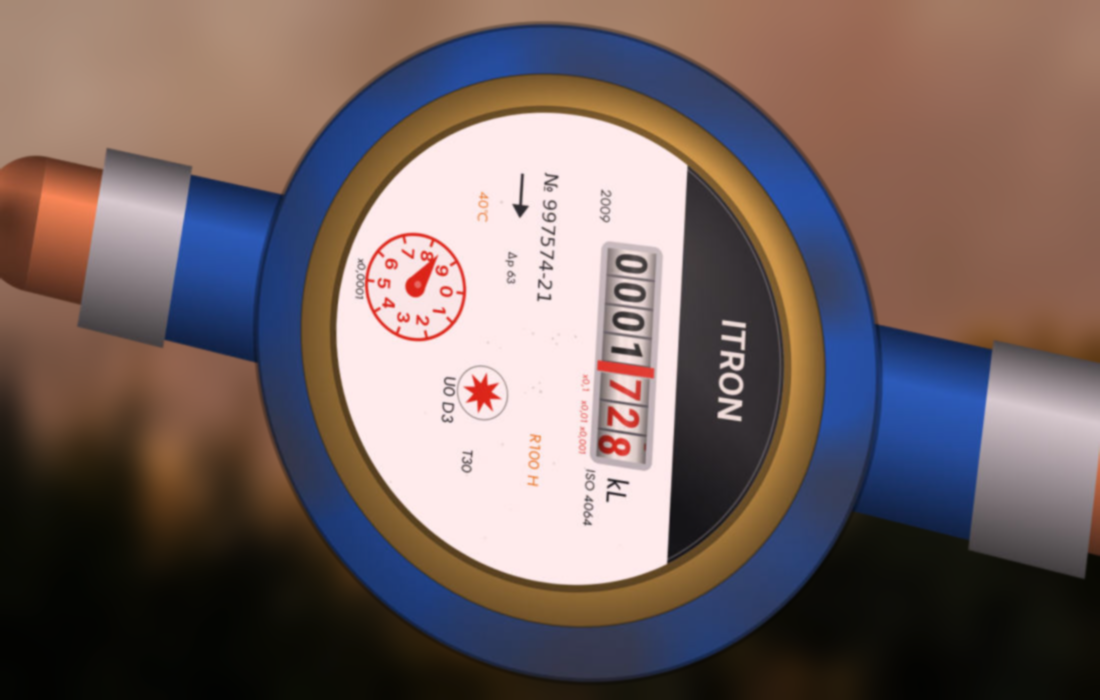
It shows 1.7278 kL
